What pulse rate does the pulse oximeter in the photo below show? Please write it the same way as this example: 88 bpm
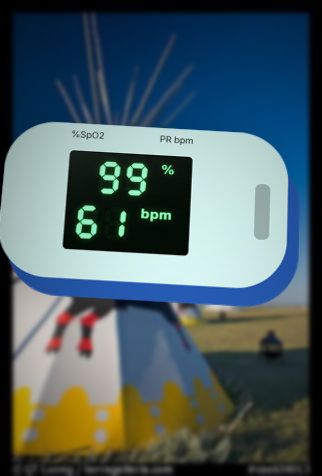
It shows 61 bpm
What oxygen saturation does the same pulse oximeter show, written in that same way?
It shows 99 %
